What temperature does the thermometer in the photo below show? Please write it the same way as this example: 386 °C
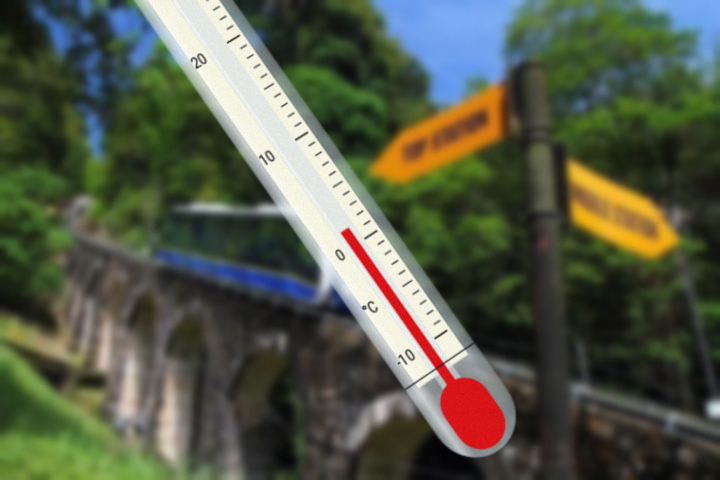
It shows 1.5 °C
